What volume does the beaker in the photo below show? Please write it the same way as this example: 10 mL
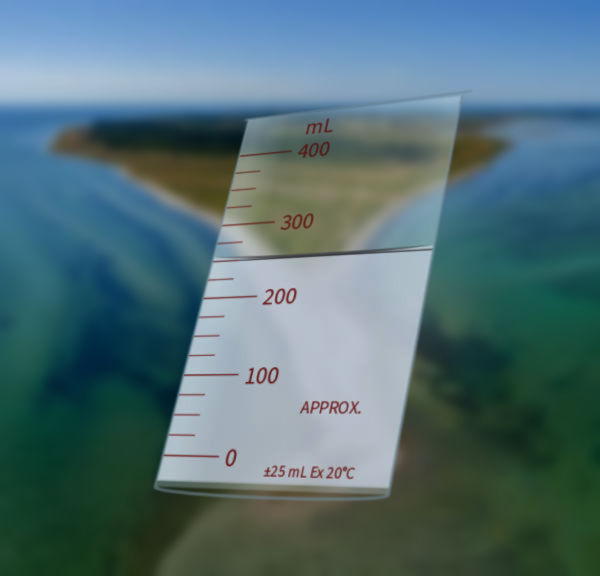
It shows 250 mL
